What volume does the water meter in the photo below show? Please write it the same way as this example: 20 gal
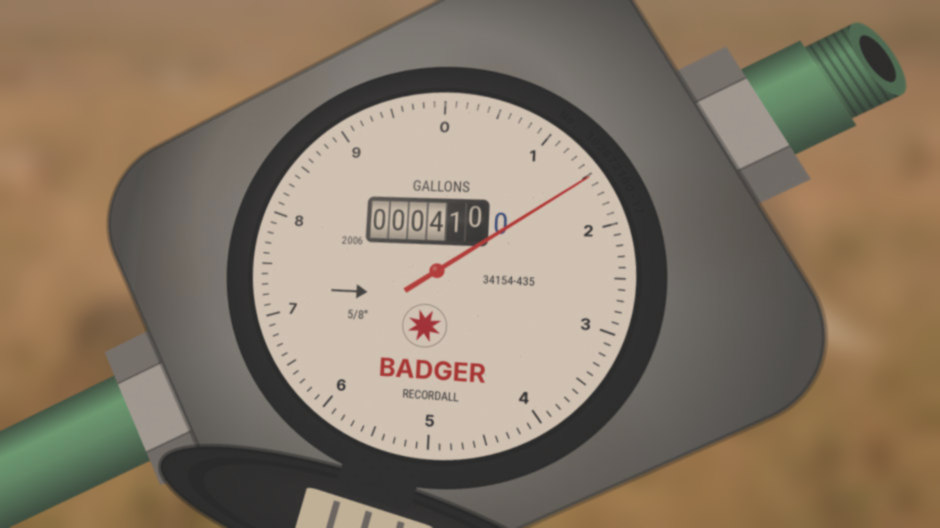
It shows 4101.5 gal
